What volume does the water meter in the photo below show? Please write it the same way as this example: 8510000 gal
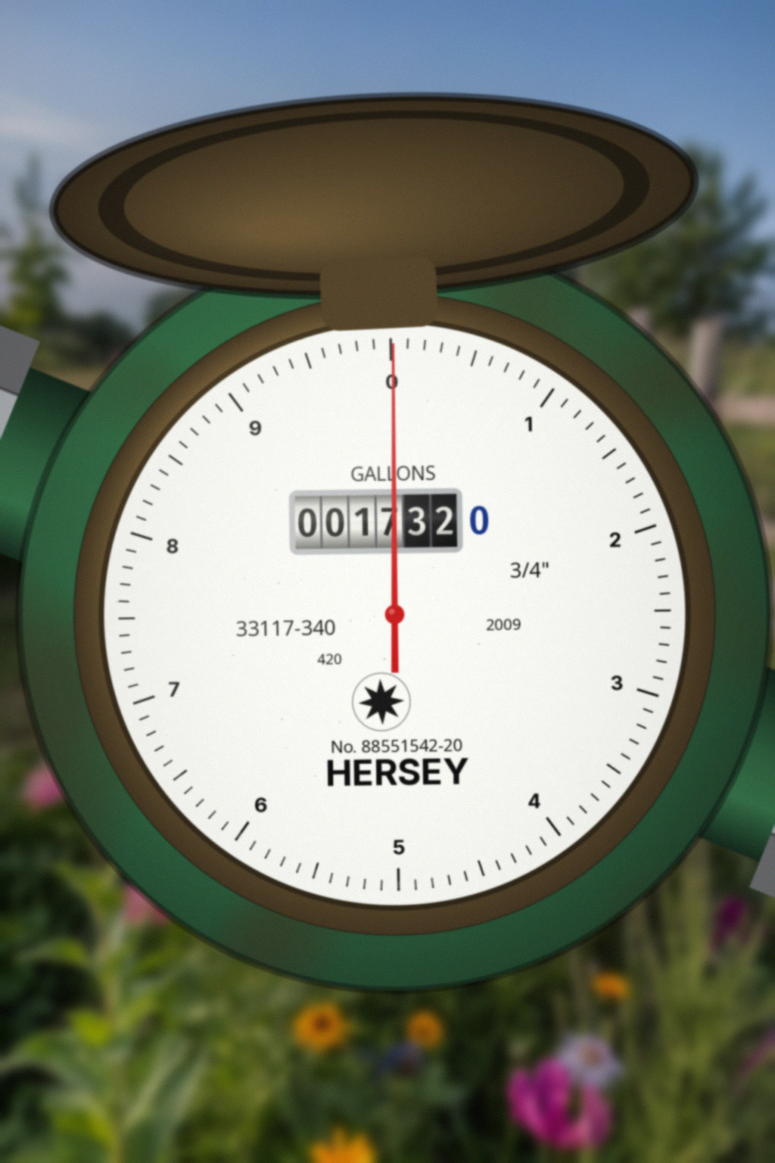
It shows 17320.0 gal
